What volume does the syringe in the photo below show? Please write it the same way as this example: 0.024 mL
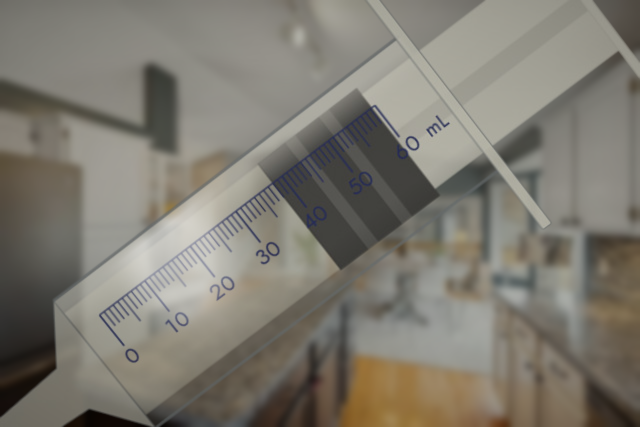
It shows 38 mL
